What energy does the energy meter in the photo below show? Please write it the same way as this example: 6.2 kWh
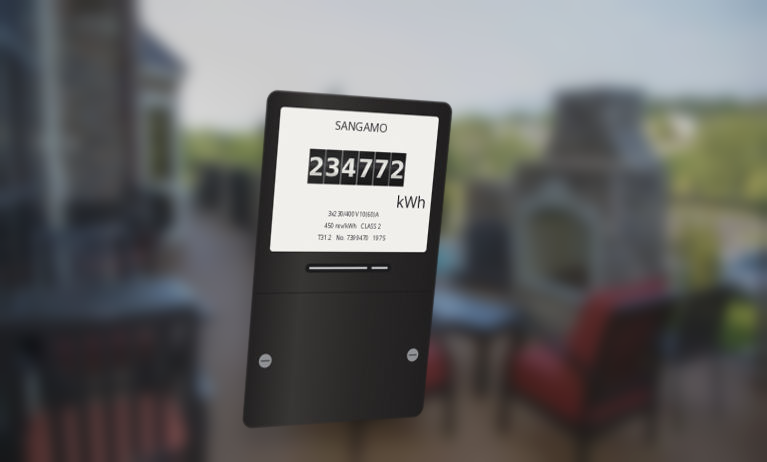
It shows 234772 kWh
